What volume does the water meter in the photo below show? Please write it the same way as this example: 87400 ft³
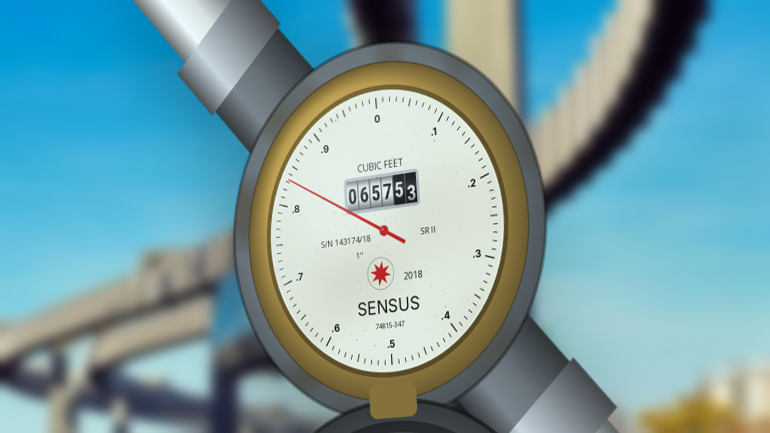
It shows 65752.83 ft³
